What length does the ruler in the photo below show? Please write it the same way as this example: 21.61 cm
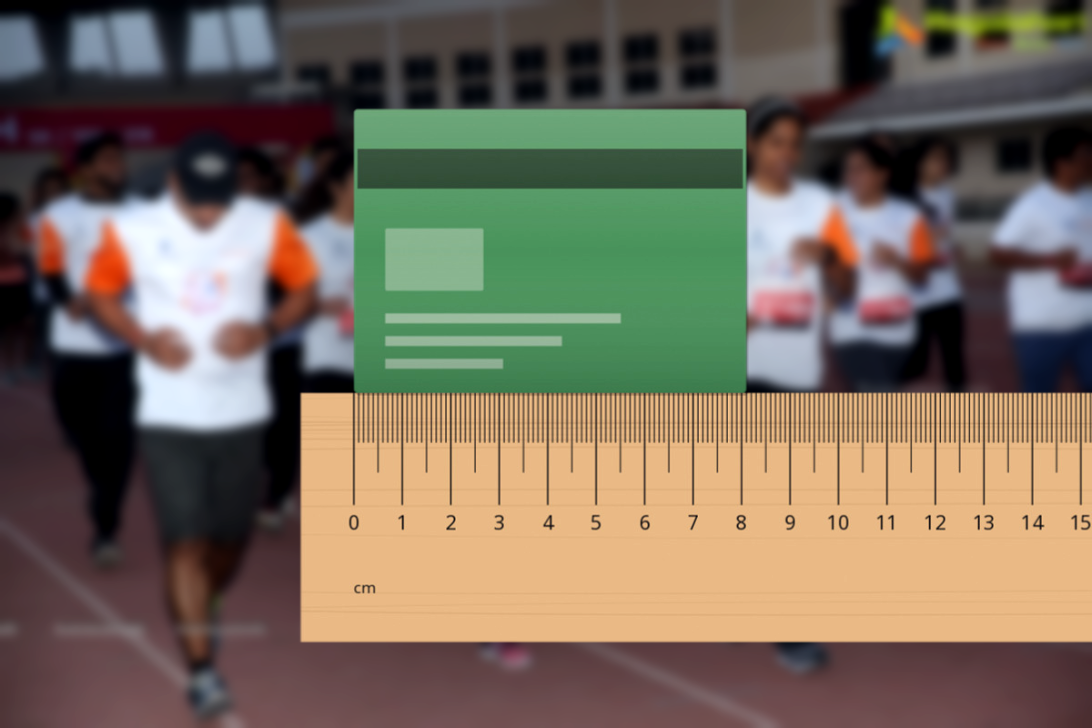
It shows 8.1 cm
